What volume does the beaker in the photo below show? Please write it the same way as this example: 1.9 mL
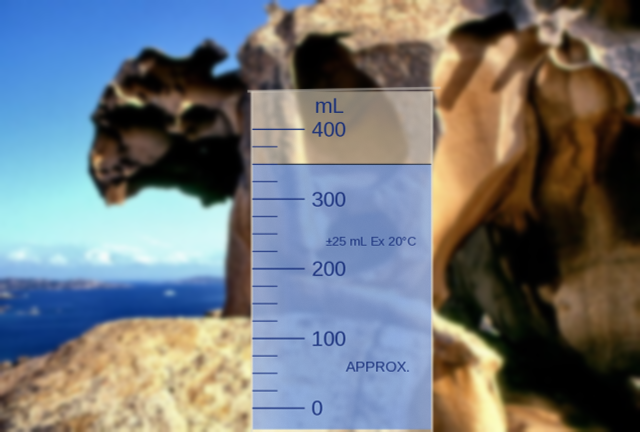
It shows 350 mL
